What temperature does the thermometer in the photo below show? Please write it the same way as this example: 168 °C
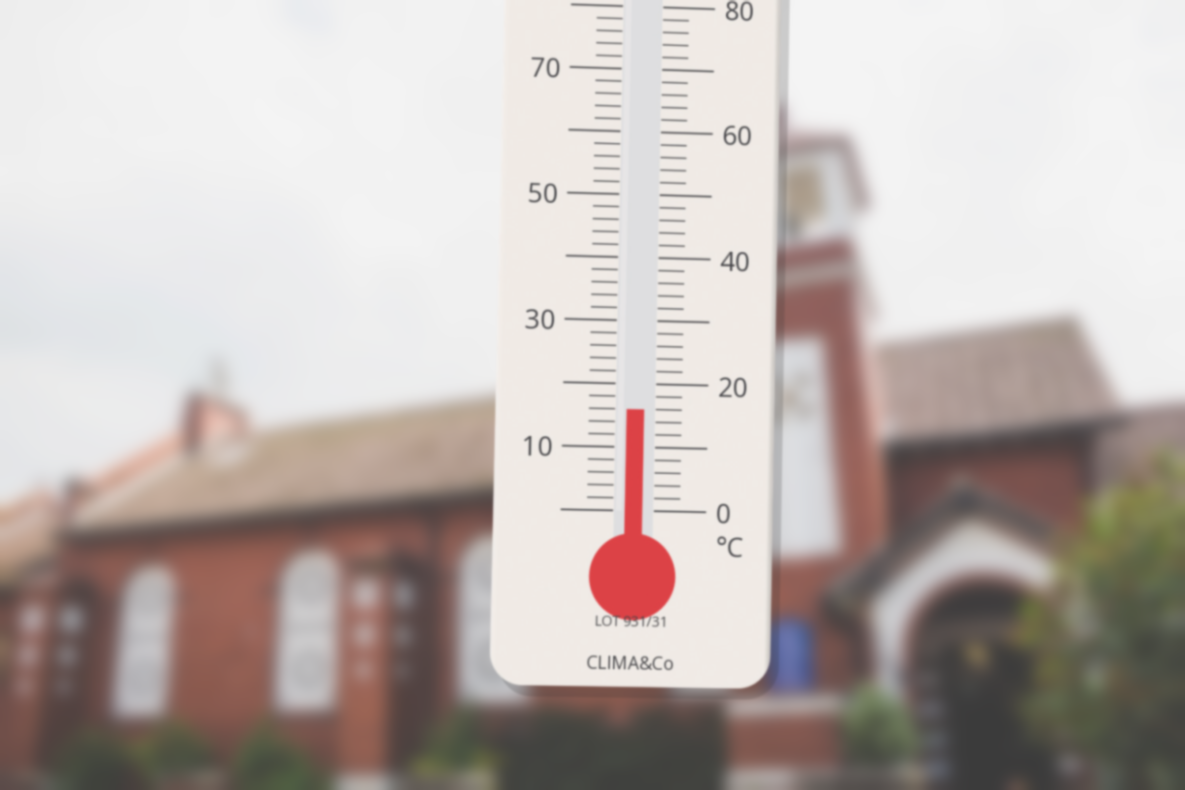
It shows 16 °C
